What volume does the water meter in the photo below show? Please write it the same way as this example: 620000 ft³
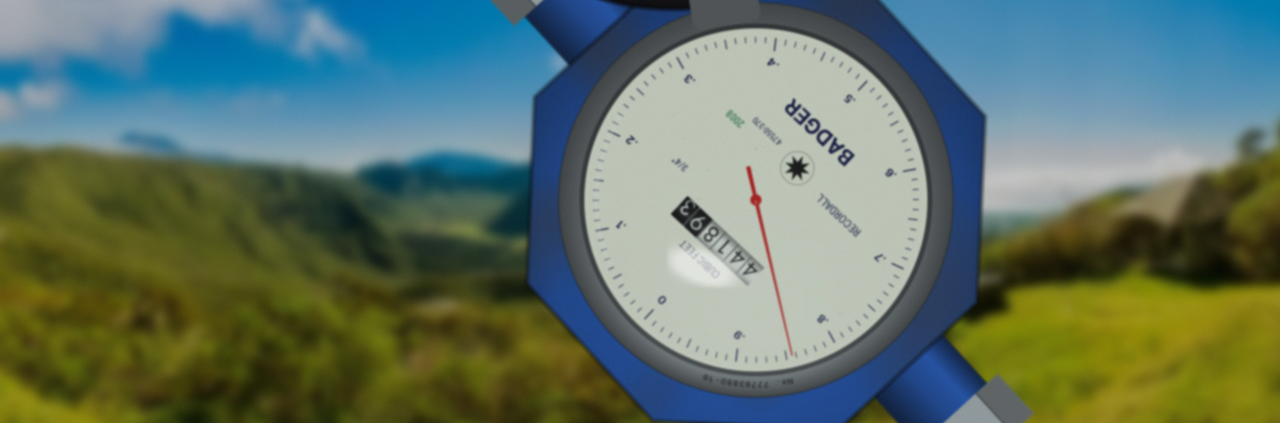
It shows 441892.84 ft³
